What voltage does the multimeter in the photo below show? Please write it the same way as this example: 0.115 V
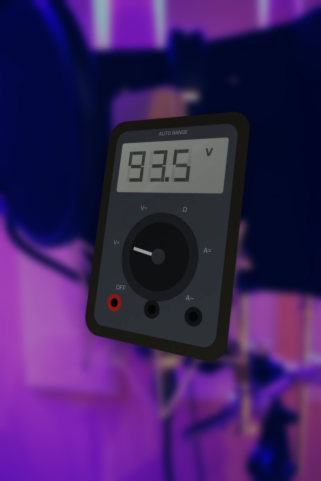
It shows 93.5 V
